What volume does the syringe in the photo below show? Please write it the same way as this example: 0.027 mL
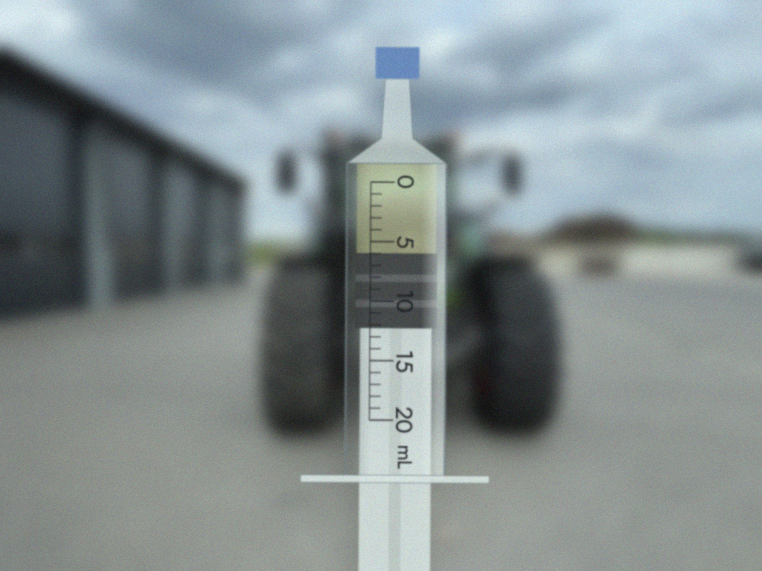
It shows 6 mL
